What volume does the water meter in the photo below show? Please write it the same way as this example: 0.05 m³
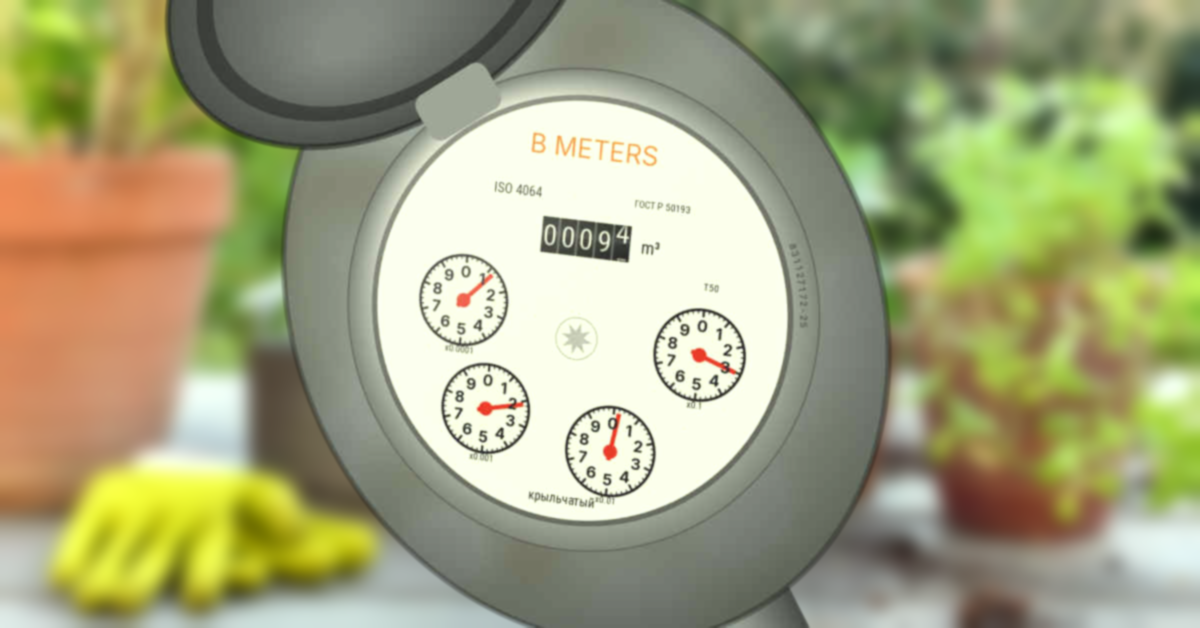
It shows 94.3021 m³
